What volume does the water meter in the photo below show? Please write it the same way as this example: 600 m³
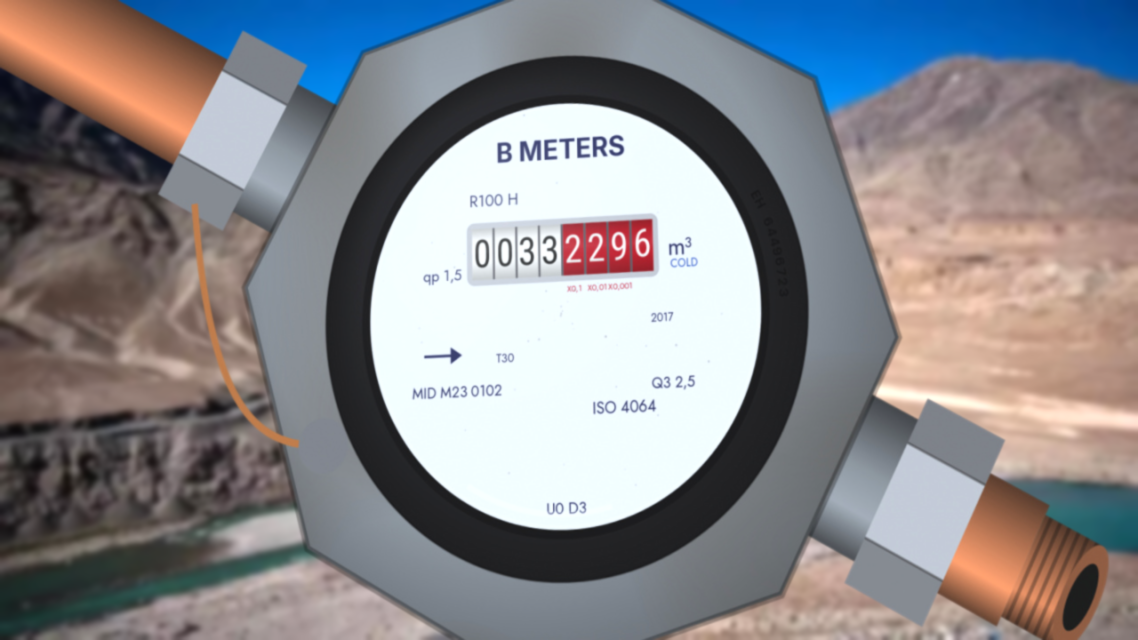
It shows 33.2296 m³
